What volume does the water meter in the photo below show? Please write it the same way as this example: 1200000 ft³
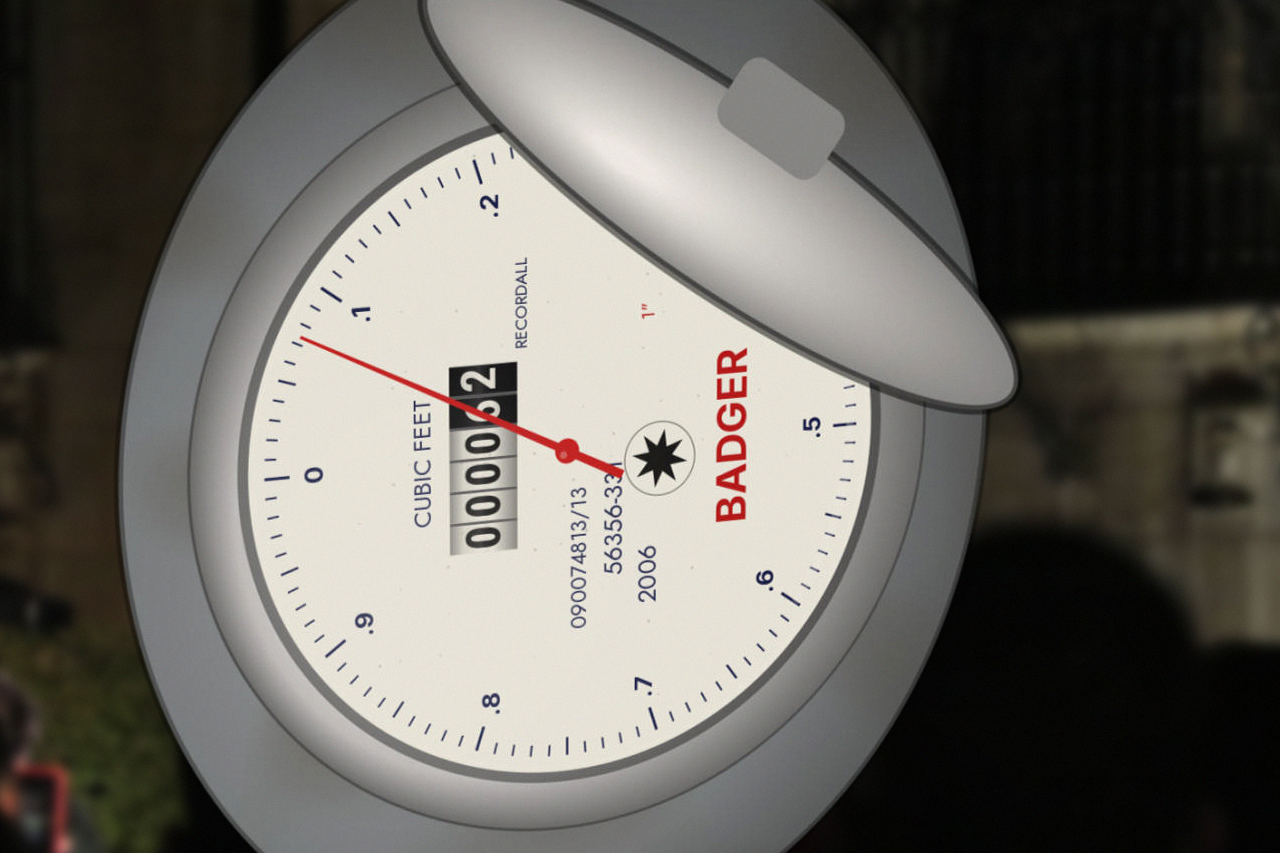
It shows 62.07 ft³
